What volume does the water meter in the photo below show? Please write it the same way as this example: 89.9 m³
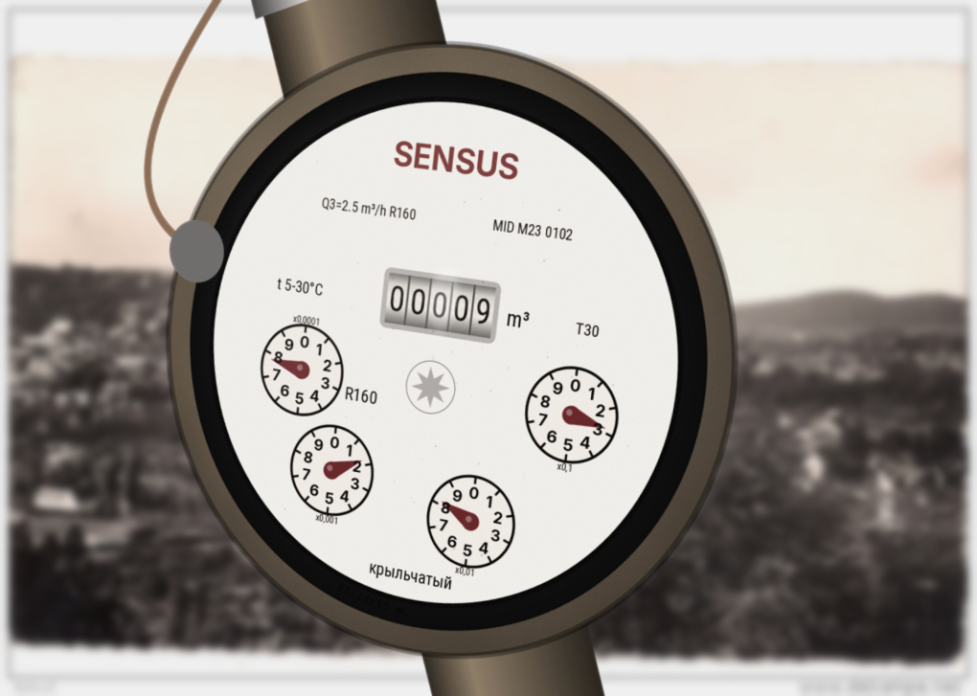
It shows 9.2817 m³
